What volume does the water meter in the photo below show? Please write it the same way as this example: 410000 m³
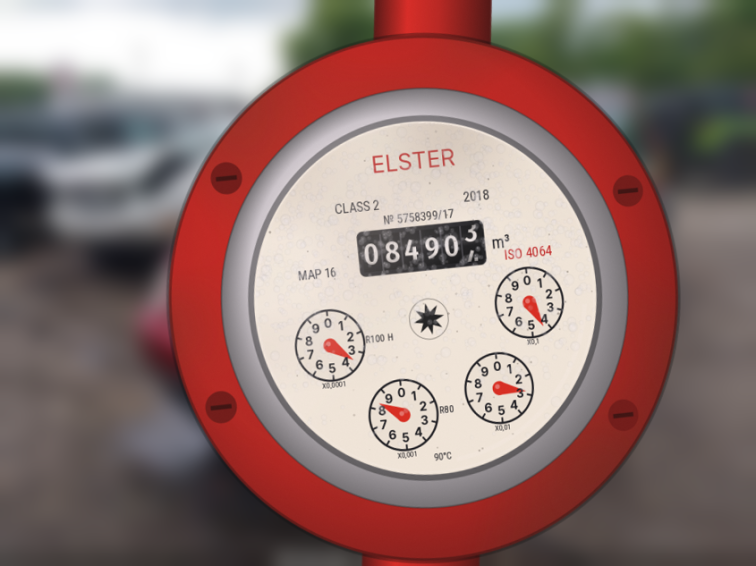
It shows 84903.4283 m³
